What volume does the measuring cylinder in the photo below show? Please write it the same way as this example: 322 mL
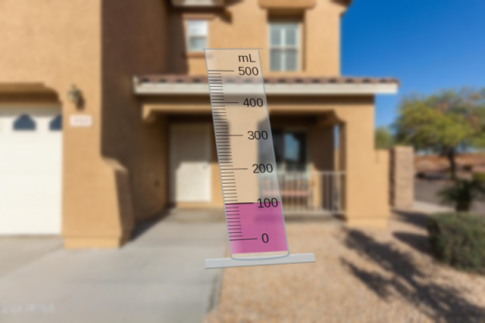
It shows 100 mL
